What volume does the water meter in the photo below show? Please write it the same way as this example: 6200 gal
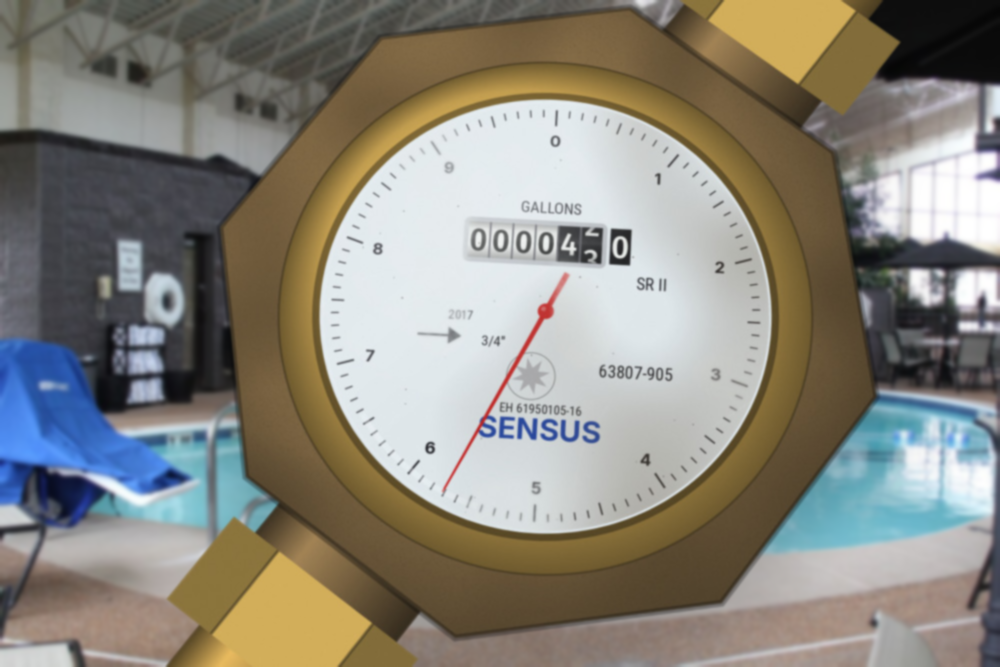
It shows 425.7 gal
